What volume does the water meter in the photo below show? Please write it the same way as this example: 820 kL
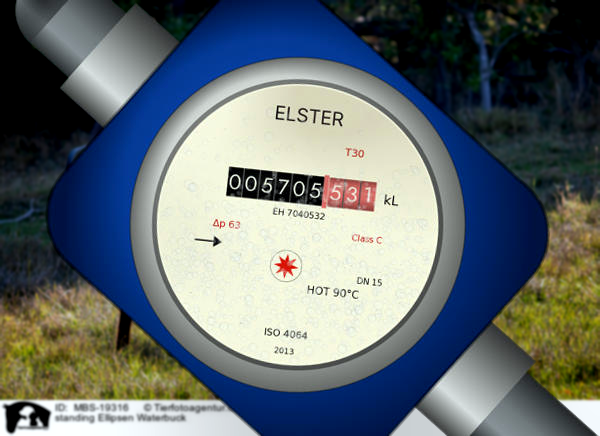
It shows 5705.531 kL
